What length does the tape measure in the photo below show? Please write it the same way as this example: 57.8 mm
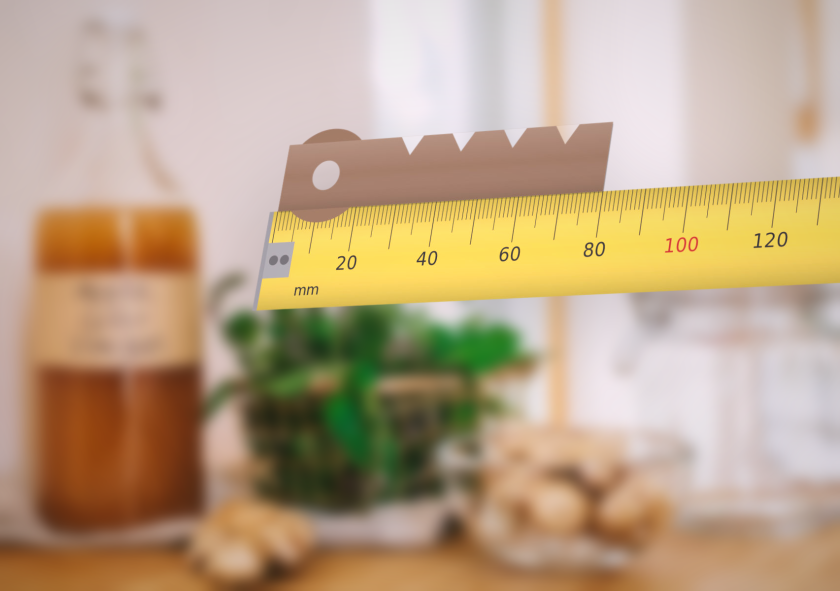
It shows 80 mm
